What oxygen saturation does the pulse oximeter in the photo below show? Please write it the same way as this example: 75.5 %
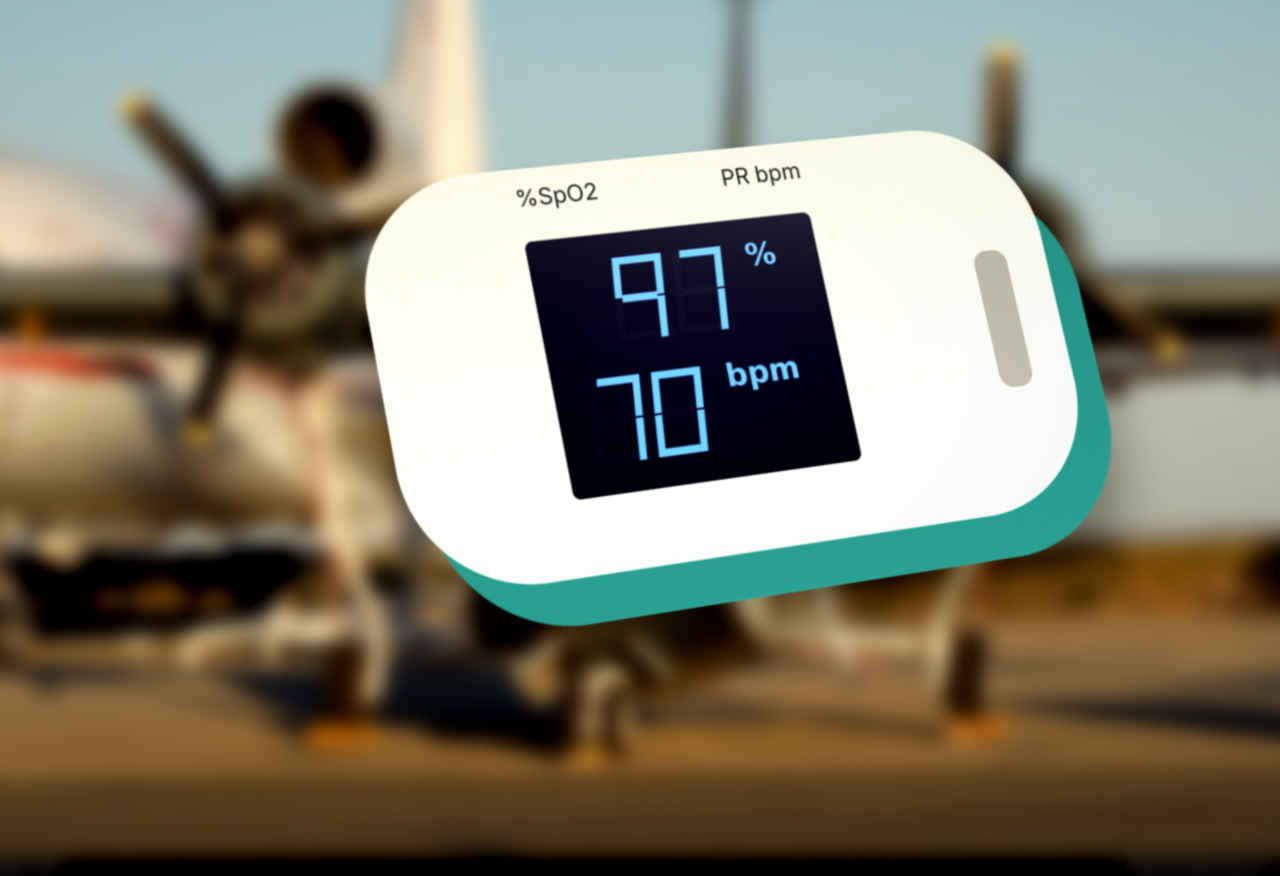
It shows 97 %
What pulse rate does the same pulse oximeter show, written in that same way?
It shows 70 bpm
